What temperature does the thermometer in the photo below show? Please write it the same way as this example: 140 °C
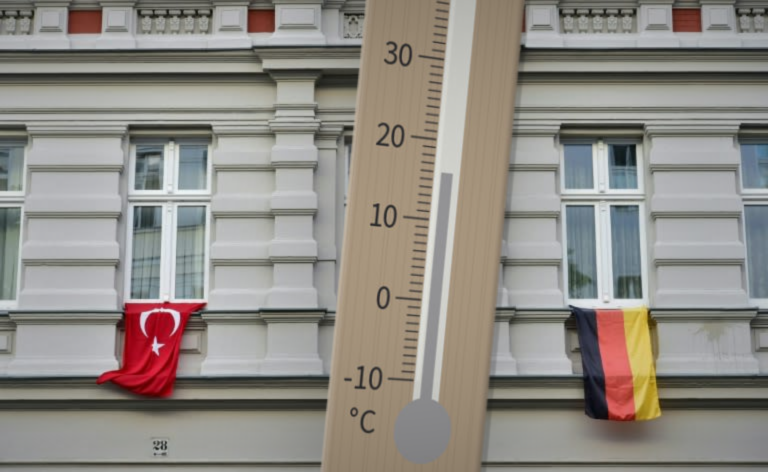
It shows 16 °C
